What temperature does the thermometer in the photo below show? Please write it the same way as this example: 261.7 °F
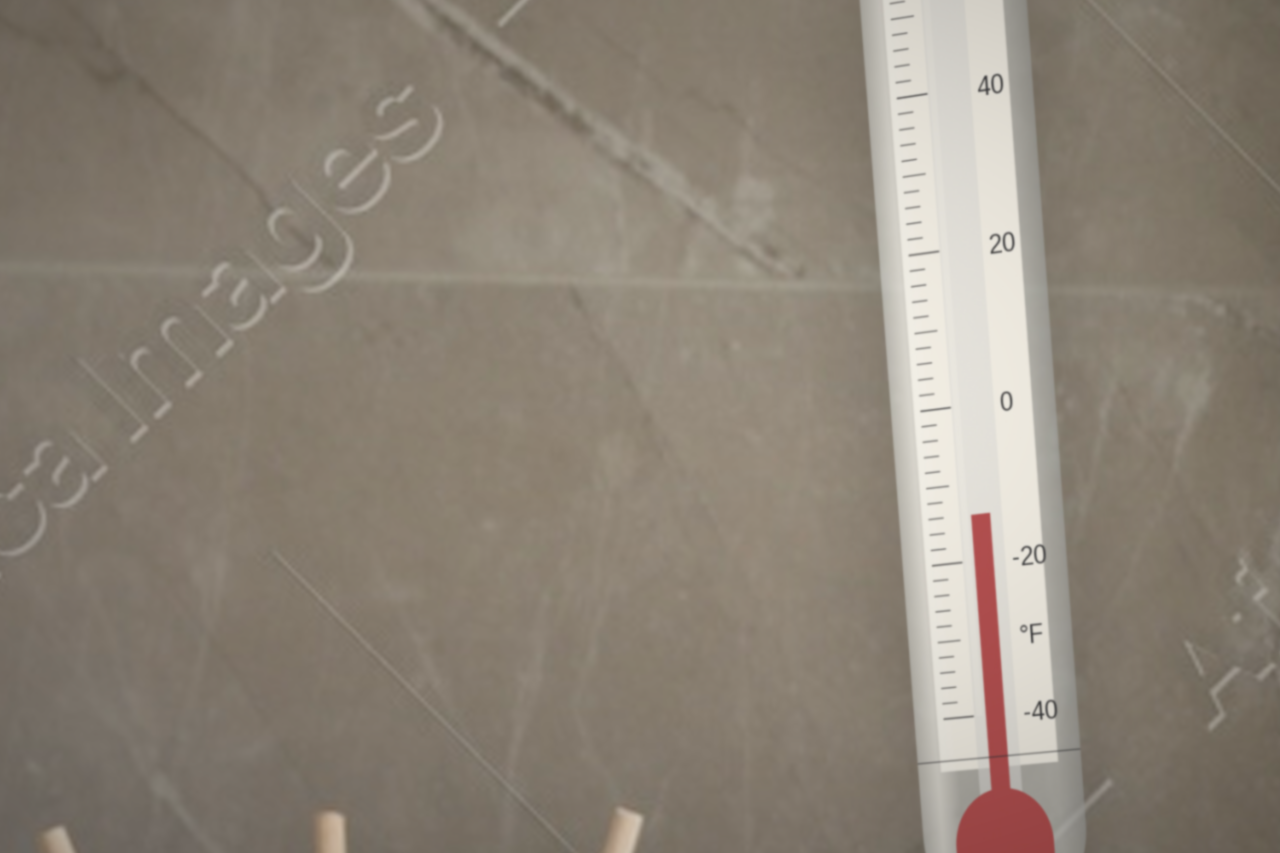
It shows -14 °F
